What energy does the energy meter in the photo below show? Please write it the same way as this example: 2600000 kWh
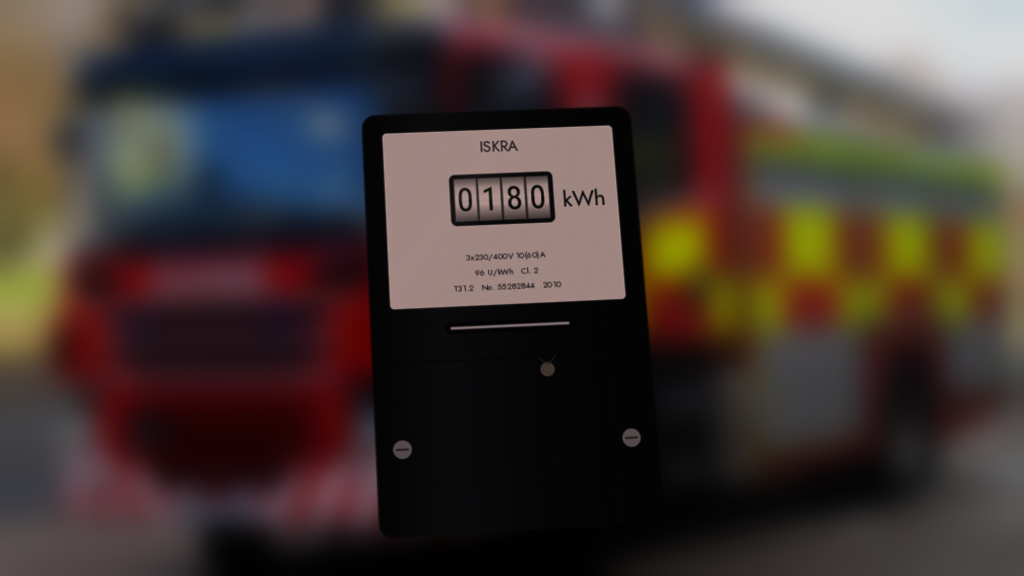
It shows 180 kWh
